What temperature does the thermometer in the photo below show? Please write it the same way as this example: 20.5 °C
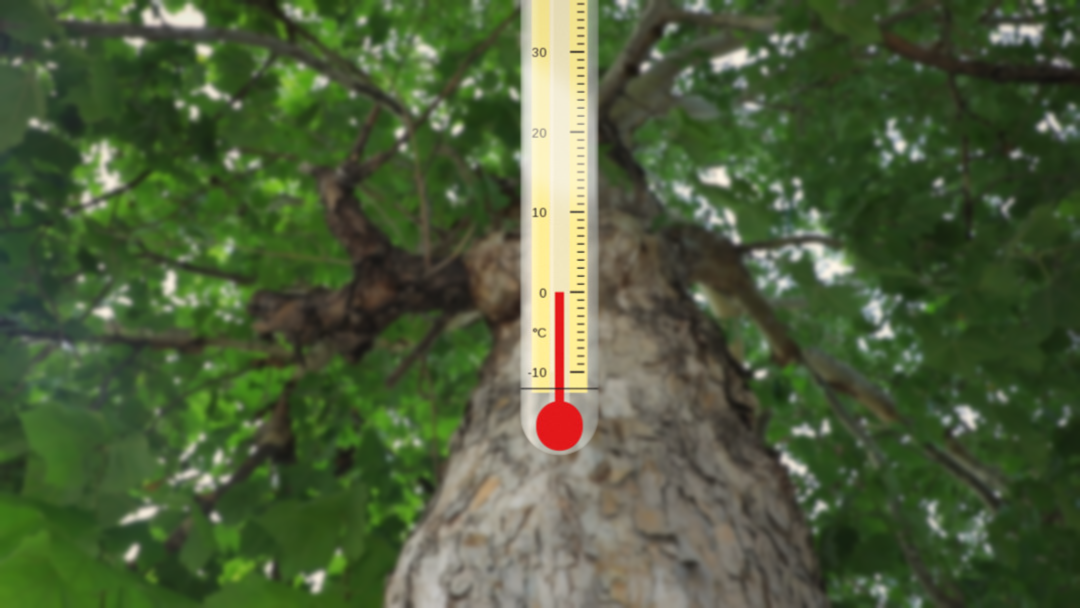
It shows 0 °C
